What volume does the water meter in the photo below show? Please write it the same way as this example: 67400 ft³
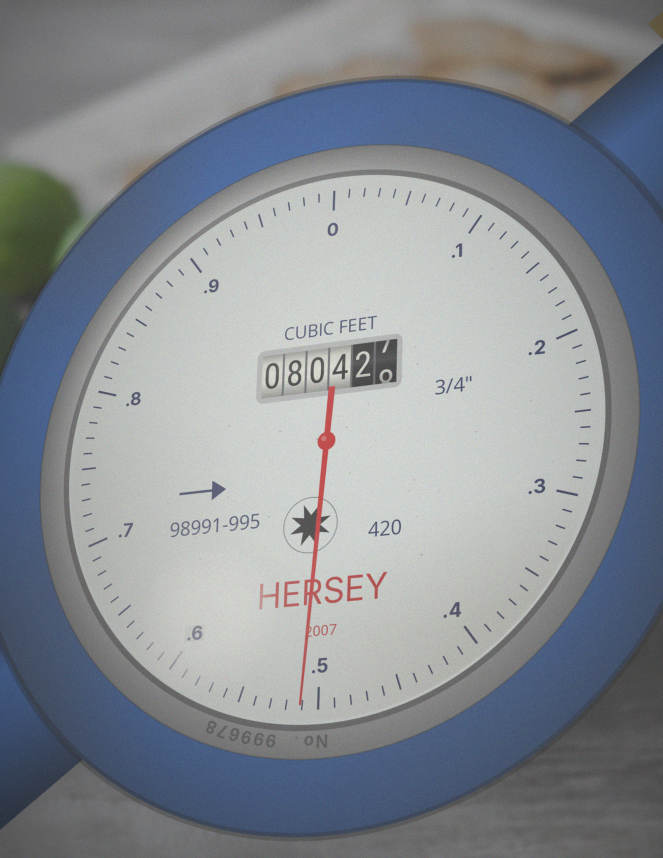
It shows 80427.51 ft³
